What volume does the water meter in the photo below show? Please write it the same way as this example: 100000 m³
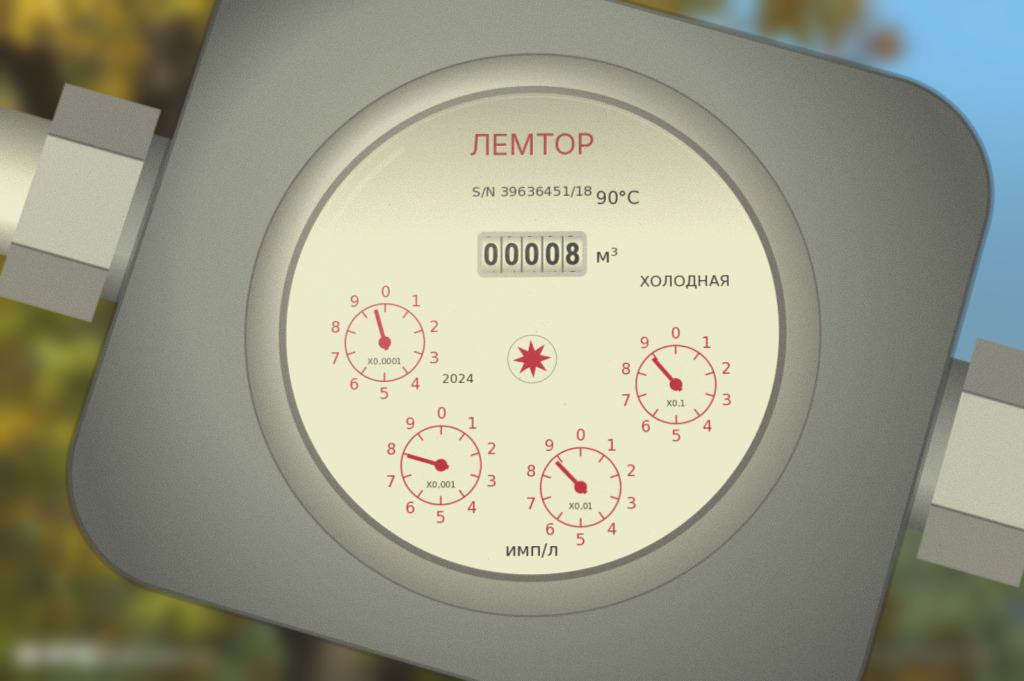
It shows 8.8879 m³
